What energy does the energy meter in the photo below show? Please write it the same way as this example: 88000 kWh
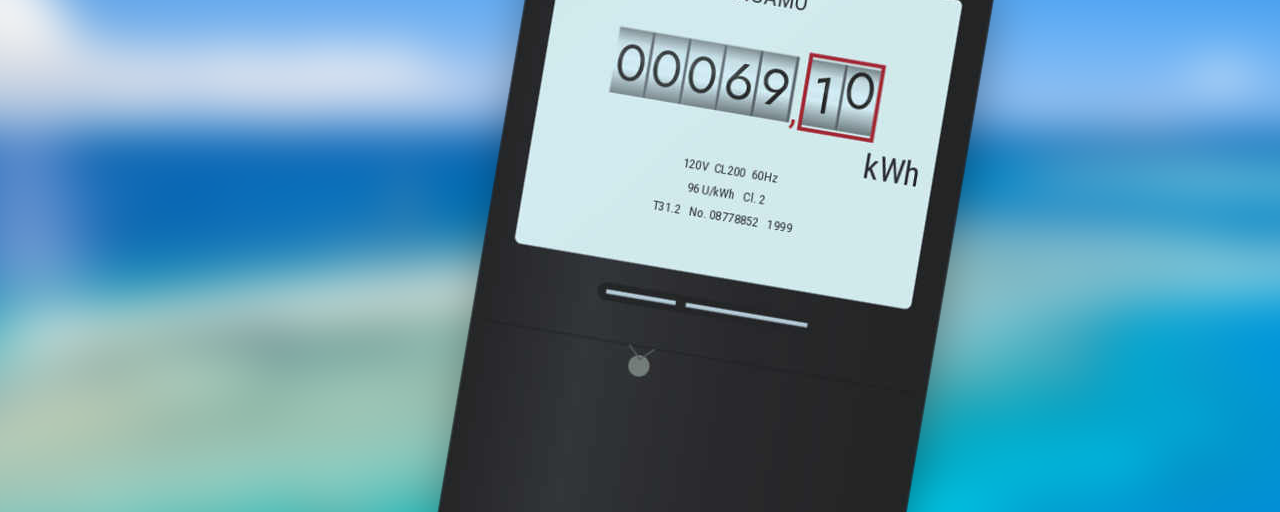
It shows 69.10 kWh
